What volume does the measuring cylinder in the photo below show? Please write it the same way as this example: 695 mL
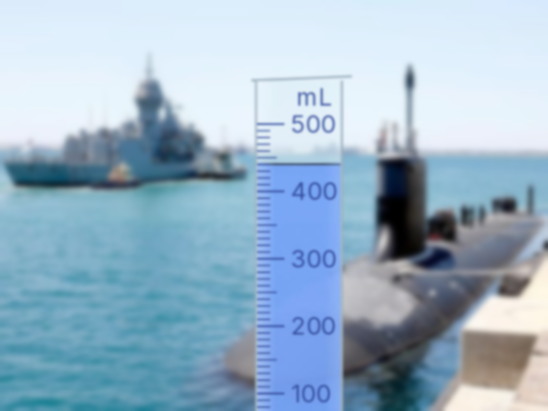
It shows 440 mL
